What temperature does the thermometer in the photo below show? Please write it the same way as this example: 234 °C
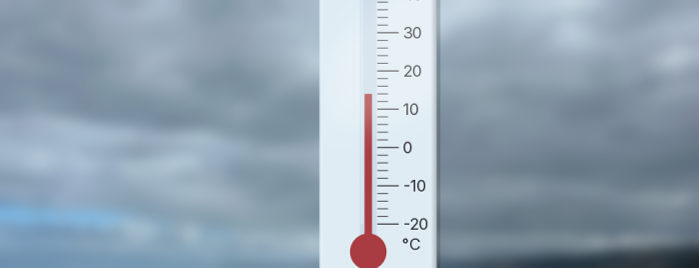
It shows 14 °C
